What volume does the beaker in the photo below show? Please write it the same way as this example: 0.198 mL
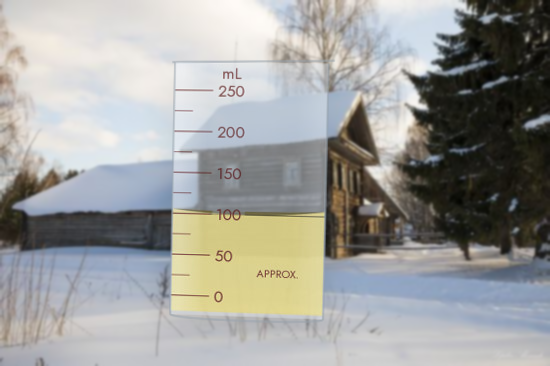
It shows 100 mL
